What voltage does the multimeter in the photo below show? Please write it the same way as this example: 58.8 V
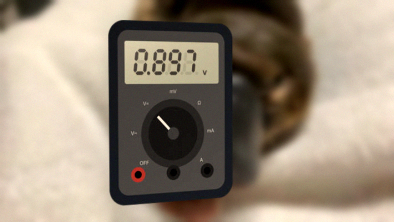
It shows 0.897 V
